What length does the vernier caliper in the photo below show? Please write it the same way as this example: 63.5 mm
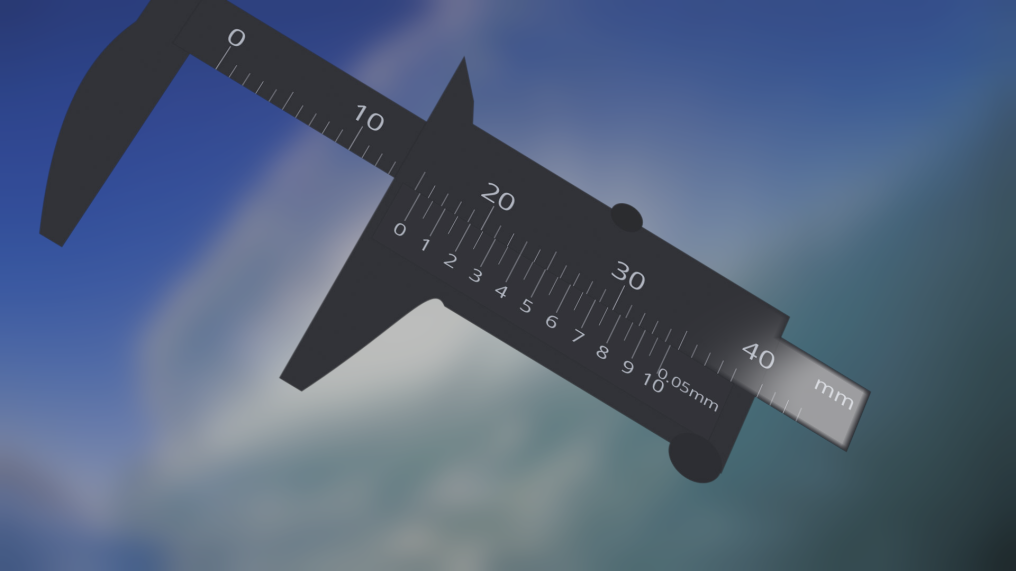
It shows 15.4 mm
